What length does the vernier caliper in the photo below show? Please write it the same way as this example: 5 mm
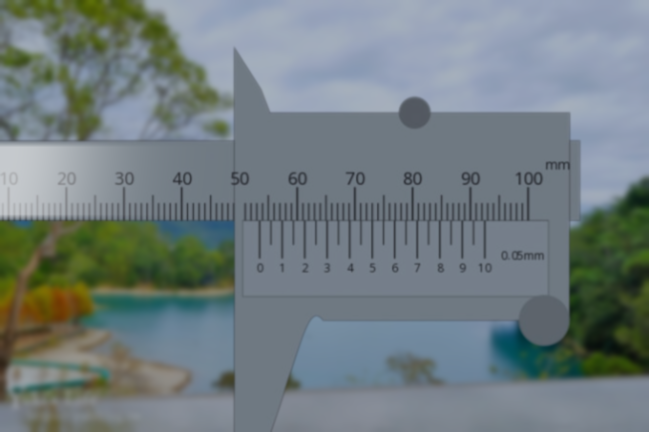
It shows 53.5 mm
